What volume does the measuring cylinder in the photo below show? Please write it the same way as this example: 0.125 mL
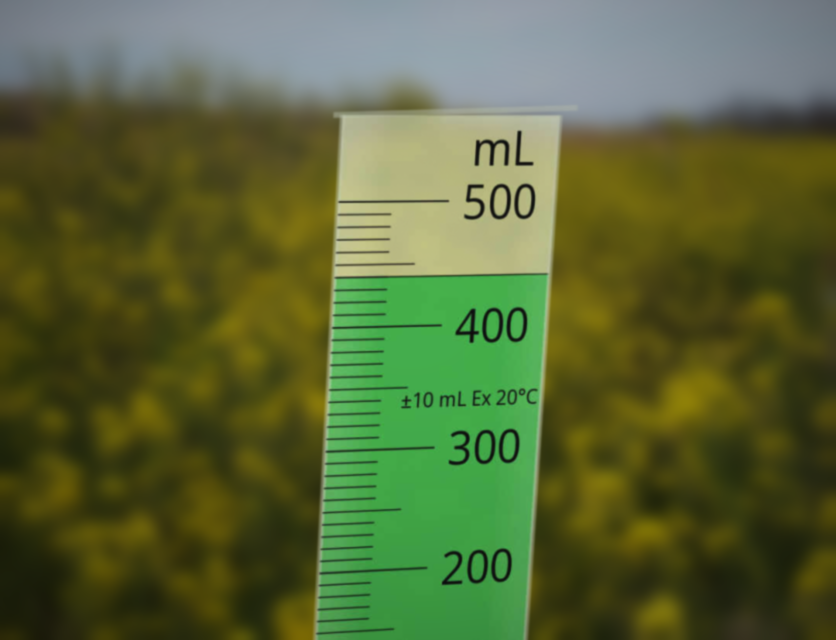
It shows 440 mL
